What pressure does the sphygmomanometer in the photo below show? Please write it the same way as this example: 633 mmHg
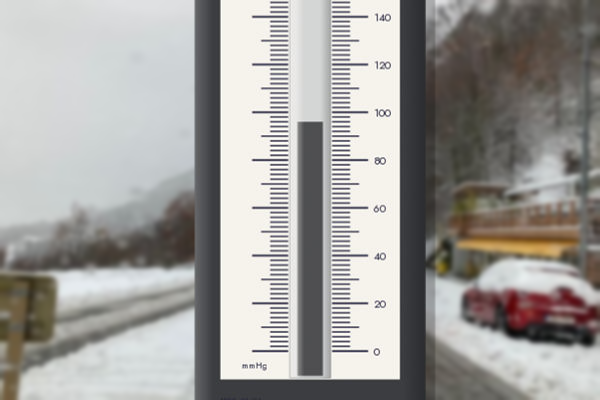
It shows 96 mmHg
